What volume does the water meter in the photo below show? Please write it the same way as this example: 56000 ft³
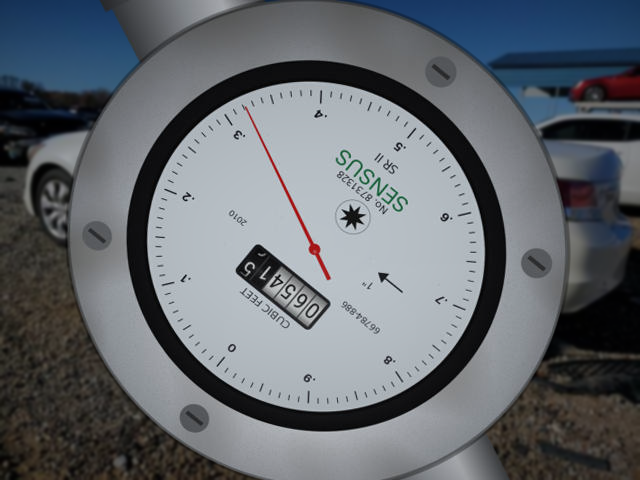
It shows 65415.32 ft³
